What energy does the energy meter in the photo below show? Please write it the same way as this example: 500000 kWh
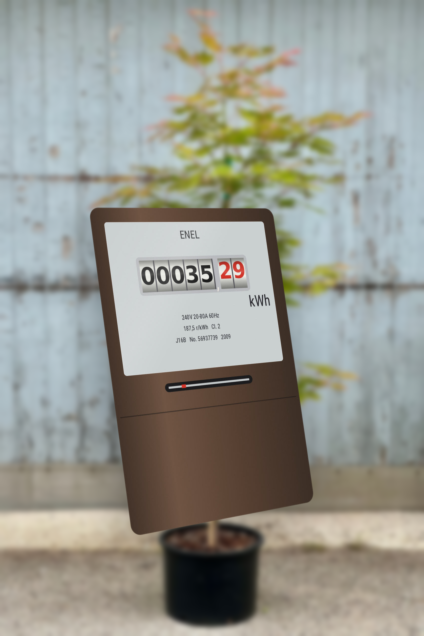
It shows 35.29 kWh
